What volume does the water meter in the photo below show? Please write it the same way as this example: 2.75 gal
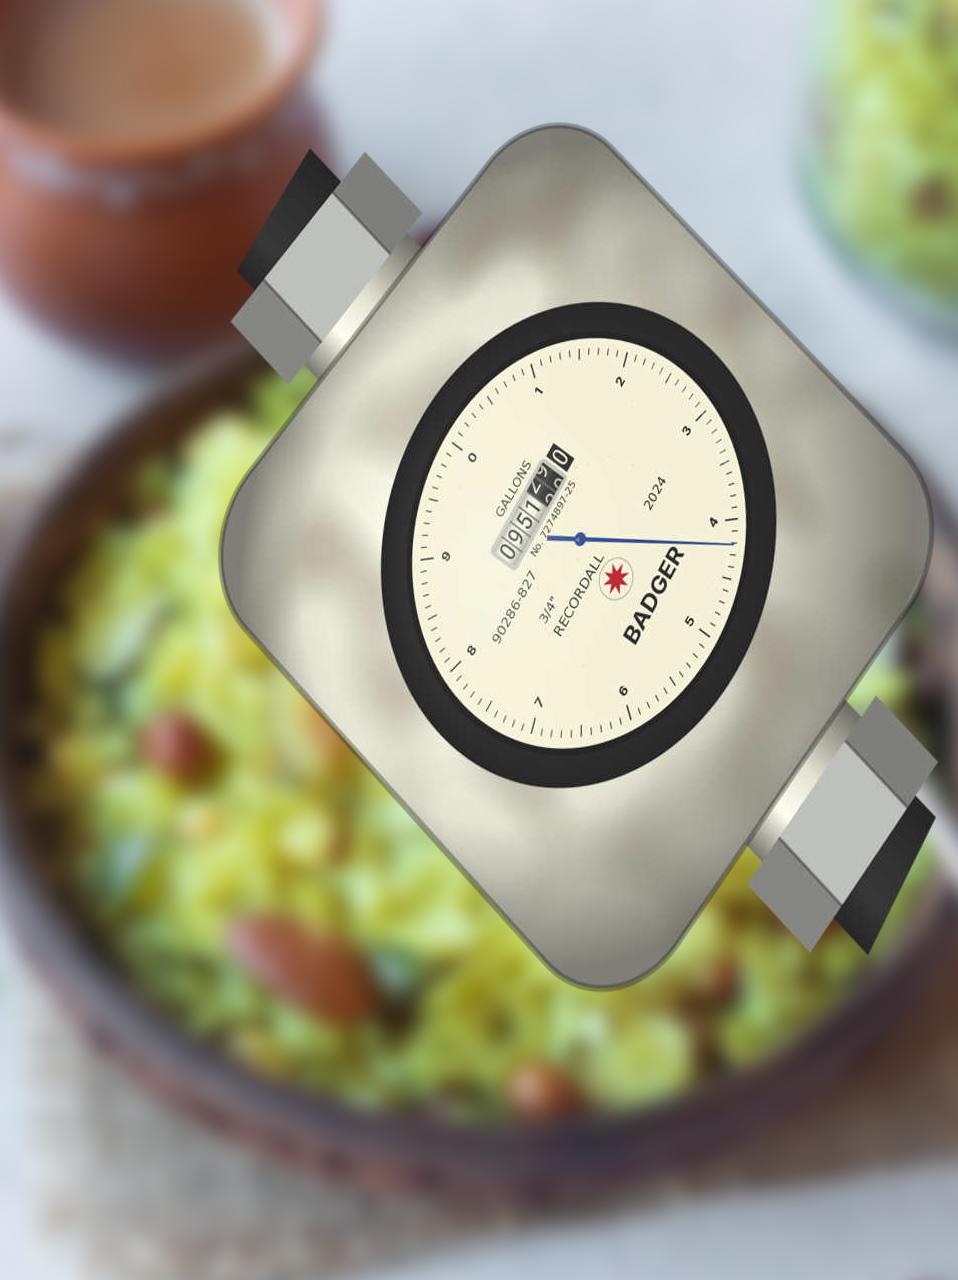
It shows 951294.2 gal
